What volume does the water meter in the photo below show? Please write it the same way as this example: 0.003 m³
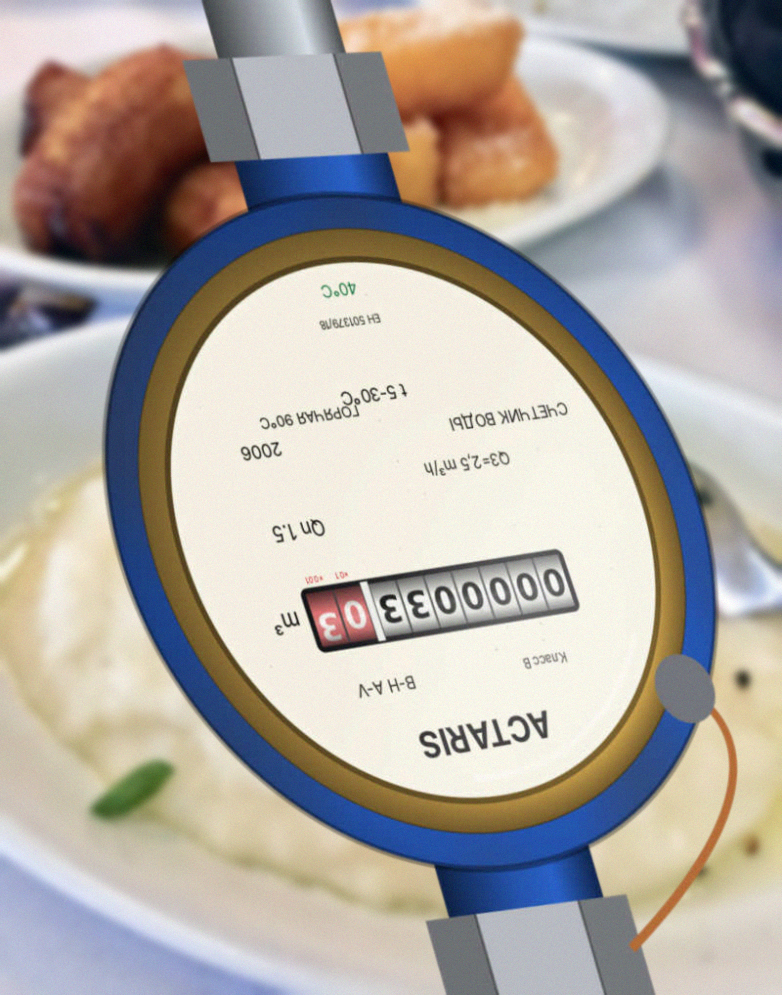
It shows 33.03 m³
